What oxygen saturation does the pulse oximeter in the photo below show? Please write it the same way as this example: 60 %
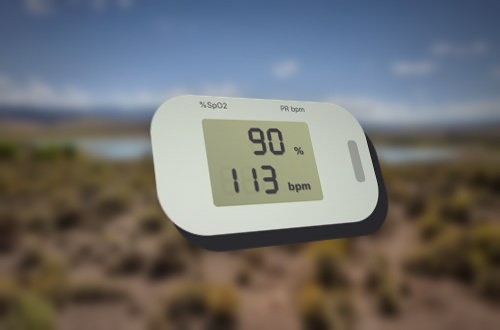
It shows 90 %
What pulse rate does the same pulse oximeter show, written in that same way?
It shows 113 bpm
